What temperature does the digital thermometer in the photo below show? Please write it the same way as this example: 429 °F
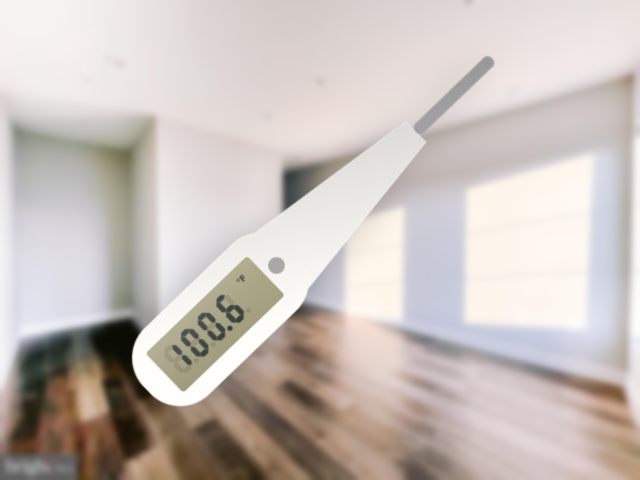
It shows 100.6 °F
